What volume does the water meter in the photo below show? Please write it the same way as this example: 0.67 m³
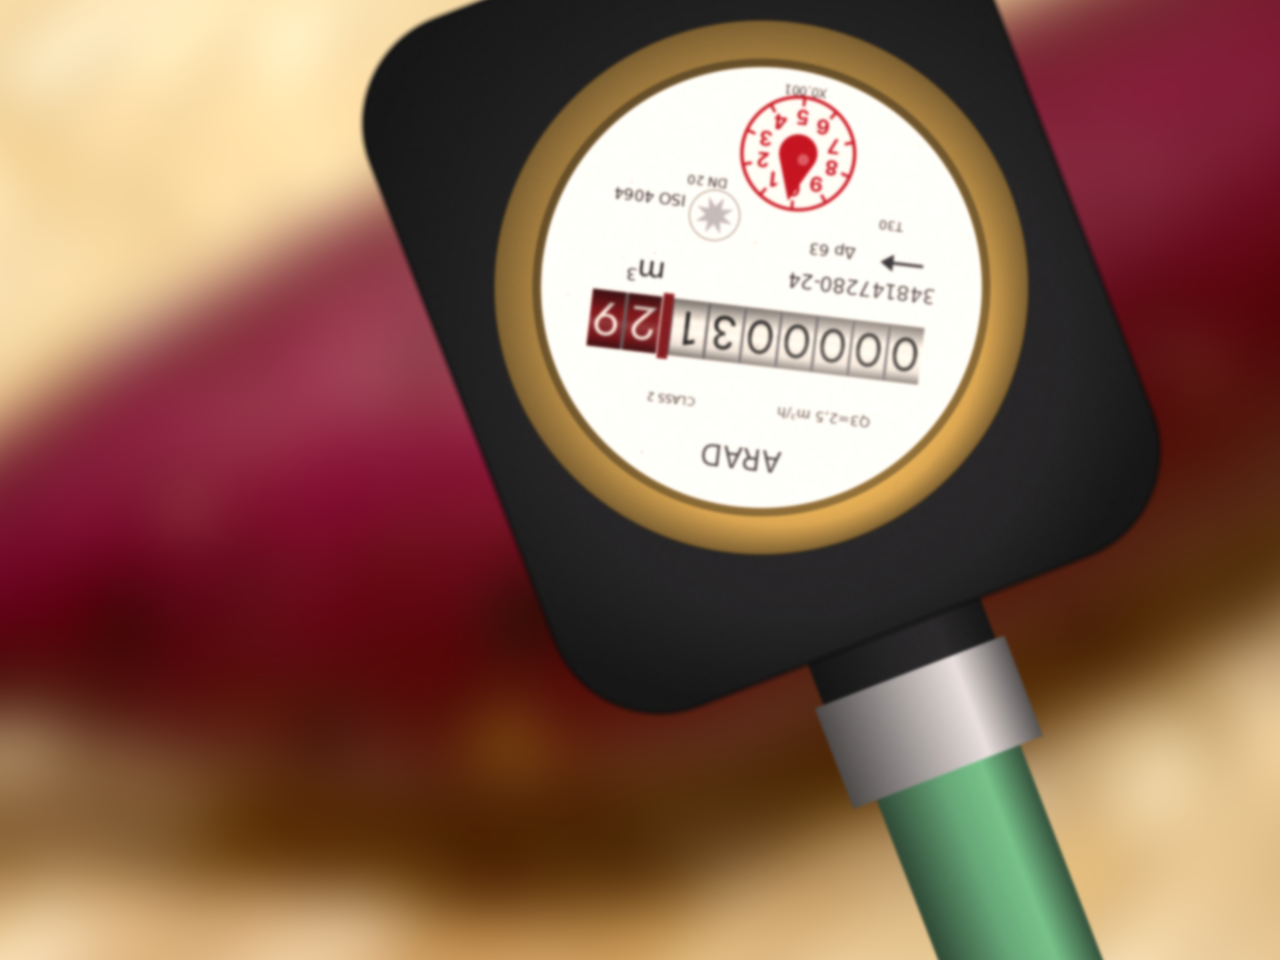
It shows 31.290 m³
